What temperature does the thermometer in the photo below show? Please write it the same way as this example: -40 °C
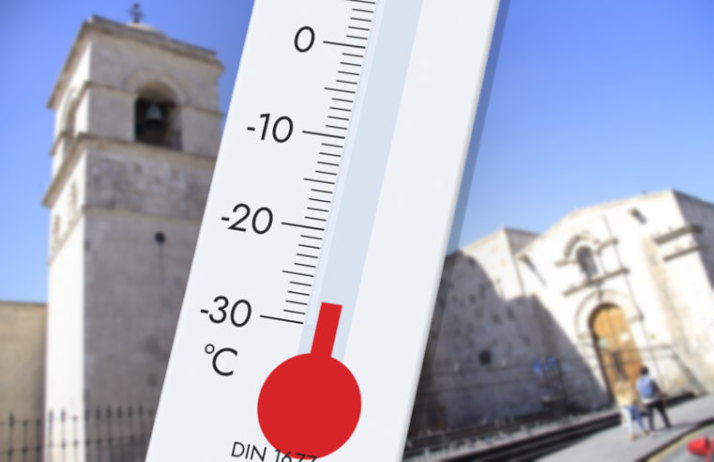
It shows -27.5 °C
